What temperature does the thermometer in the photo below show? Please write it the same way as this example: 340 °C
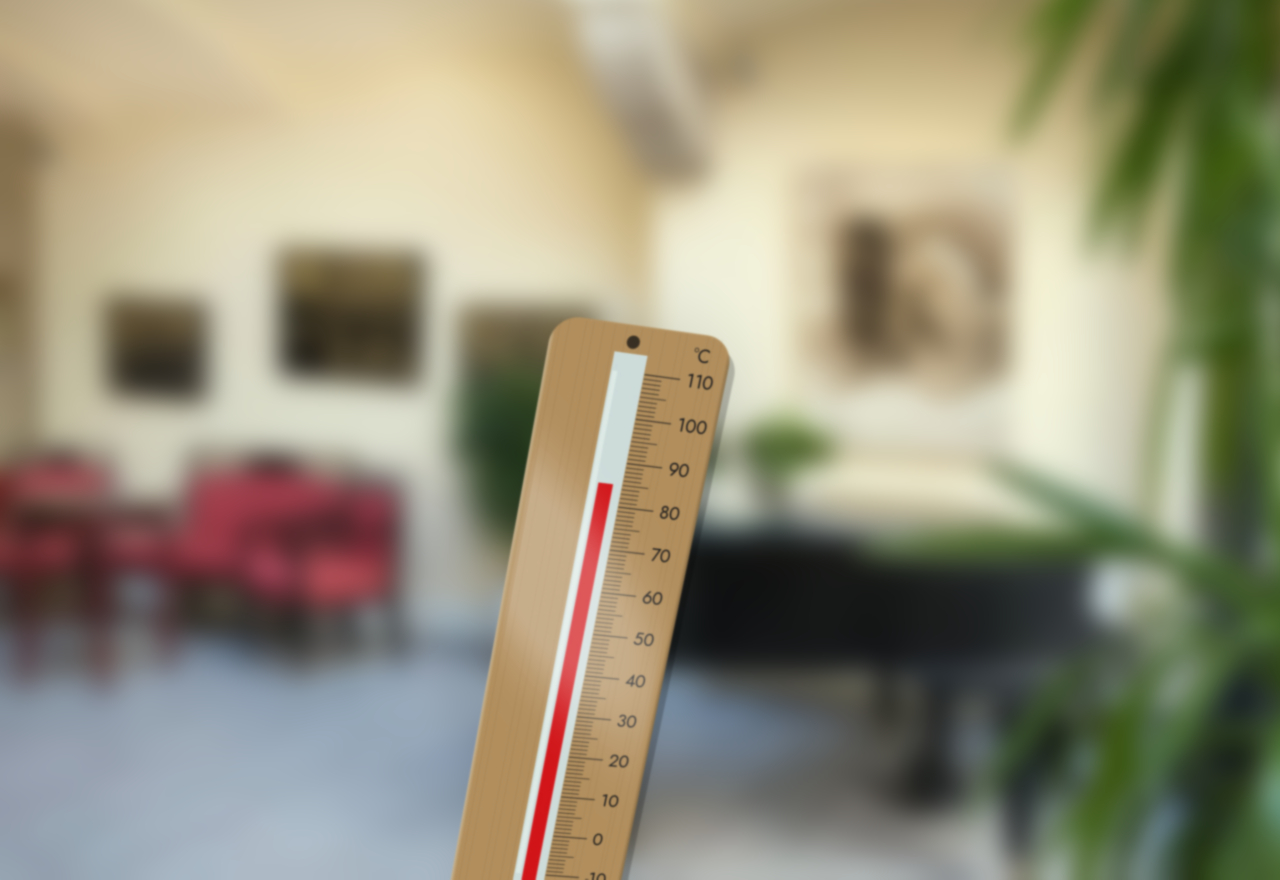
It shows 85 °C
